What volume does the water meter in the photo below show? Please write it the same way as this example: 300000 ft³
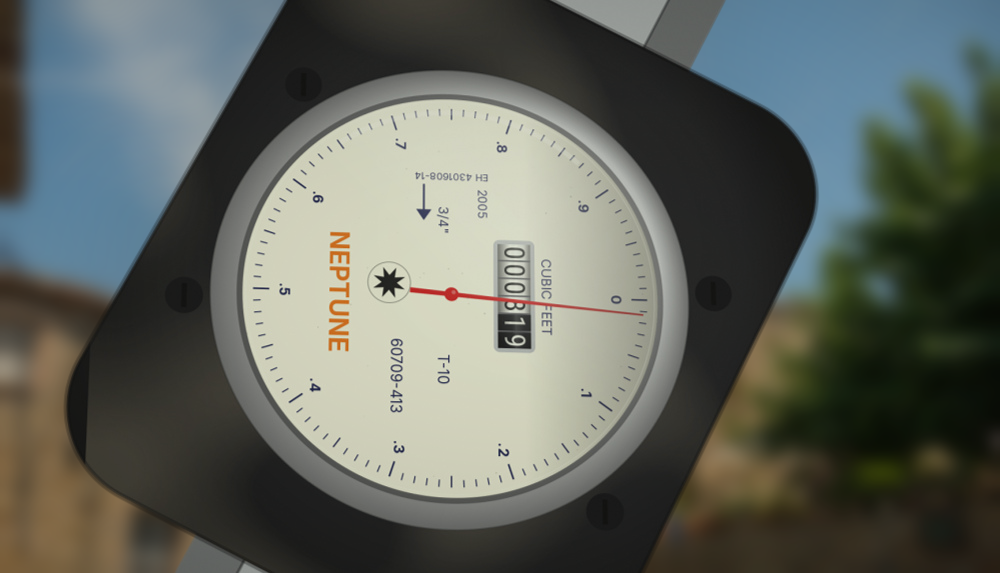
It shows 819.01 ft³
